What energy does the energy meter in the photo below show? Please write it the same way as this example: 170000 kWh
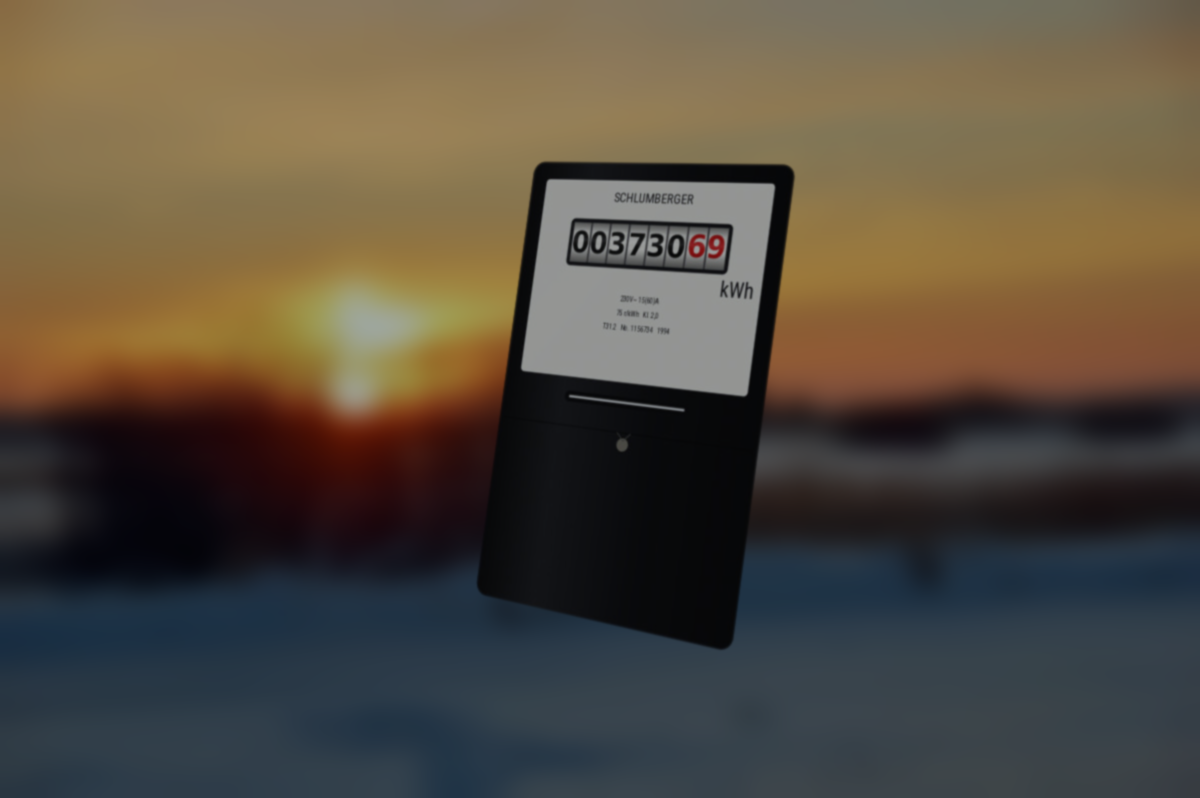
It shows 3730.69 kWh
